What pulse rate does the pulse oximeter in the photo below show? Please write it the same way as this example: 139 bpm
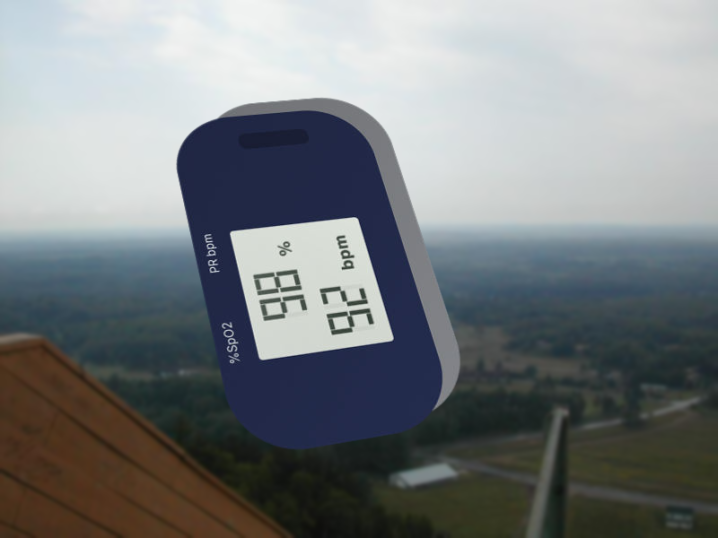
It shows 92 bpm
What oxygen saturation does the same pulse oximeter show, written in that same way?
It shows 98 %
